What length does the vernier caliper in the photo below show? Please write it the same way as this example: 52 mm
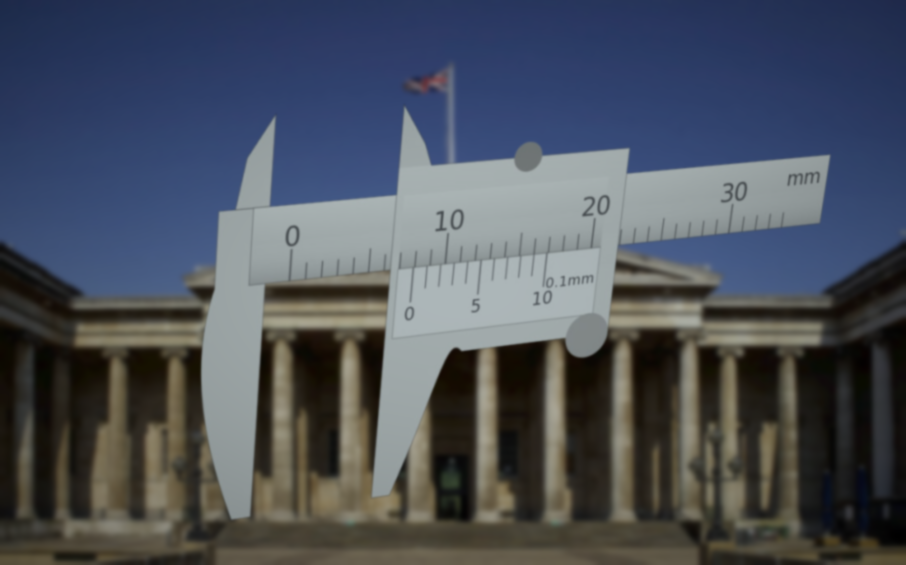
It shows 7.9 mm
